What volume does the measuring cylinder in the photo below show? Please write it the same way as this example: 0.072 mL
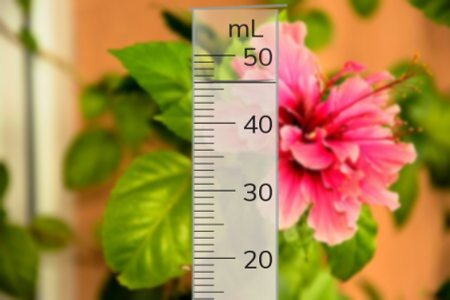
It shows 46 mL
